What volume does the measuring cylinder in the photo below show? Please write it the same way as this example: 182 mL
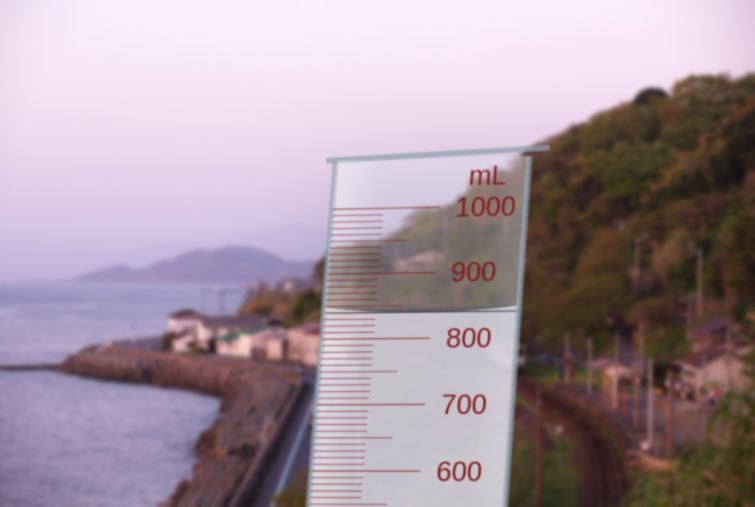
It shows 840 mL
